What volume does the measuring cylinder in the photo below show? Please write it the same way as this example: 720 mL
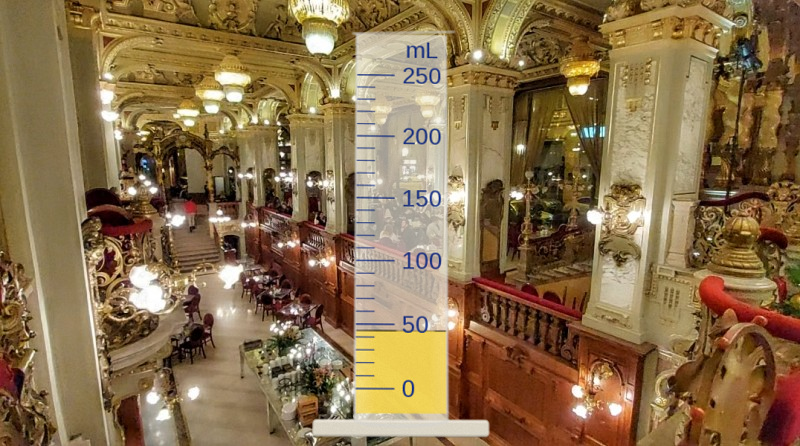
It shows 45 mL
